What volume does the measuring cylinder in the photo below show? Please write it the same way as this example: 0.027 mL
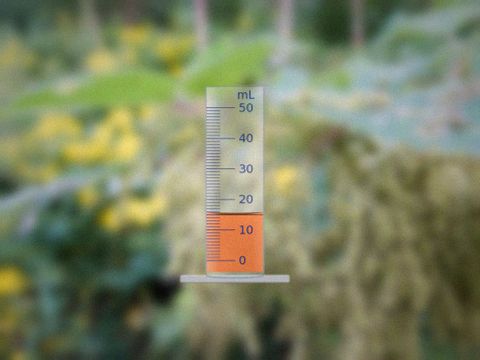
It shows 15 mL
